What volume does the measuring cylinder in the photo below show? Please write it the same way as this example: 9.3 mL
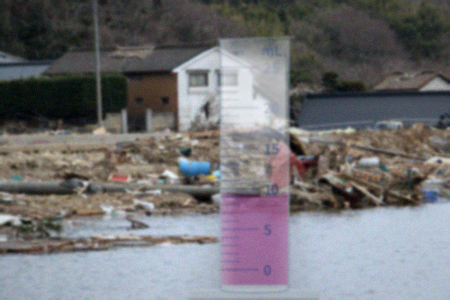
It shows 9 mL
